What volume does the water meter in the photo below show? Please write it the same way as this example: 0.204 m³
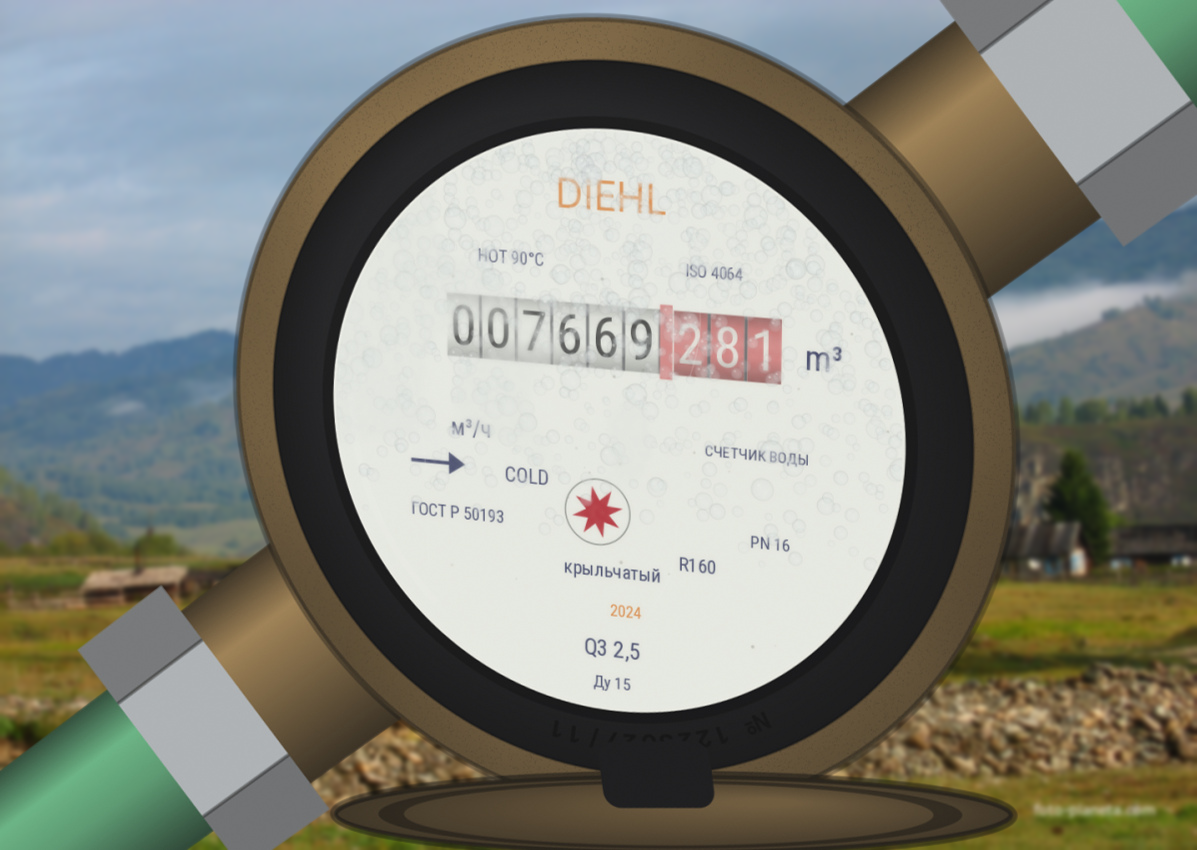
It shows 7669.281 m³
